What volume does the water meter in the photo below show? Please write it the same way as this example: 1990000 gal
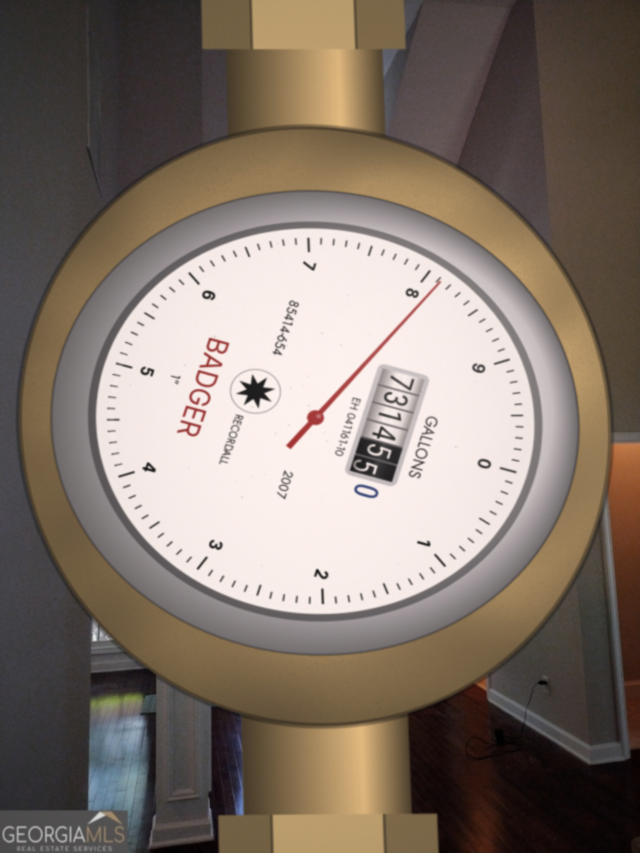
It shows 7314548.1 gal
